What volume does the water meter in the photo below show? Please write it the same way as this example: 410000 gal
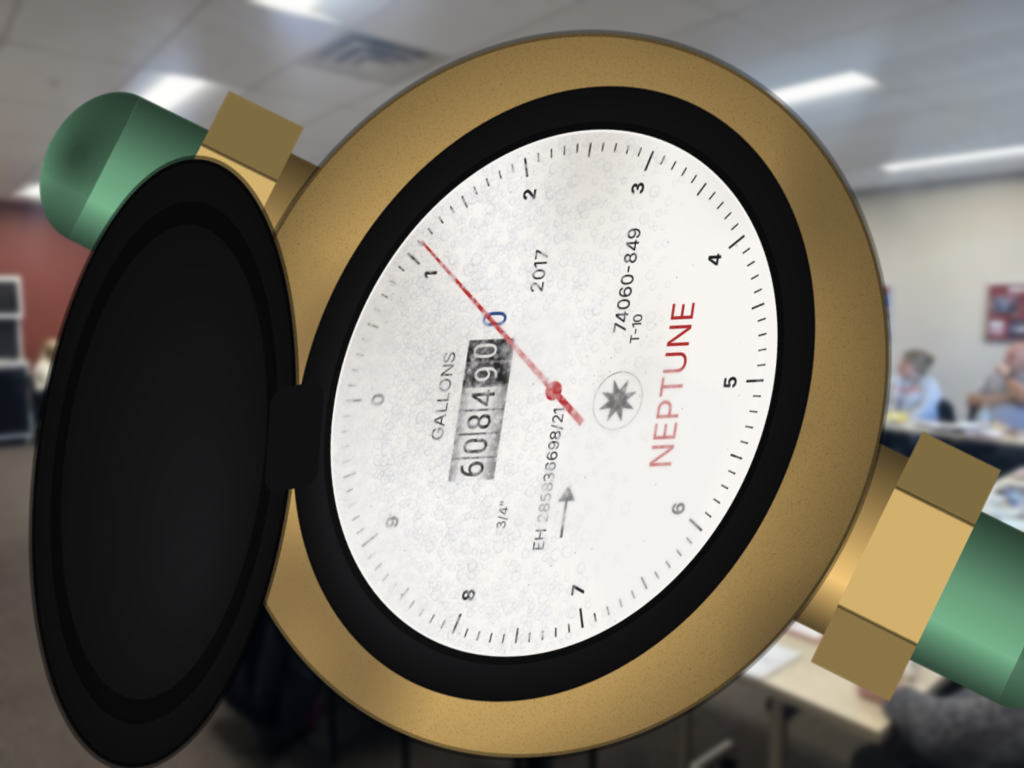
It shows 6084901.1 gal
